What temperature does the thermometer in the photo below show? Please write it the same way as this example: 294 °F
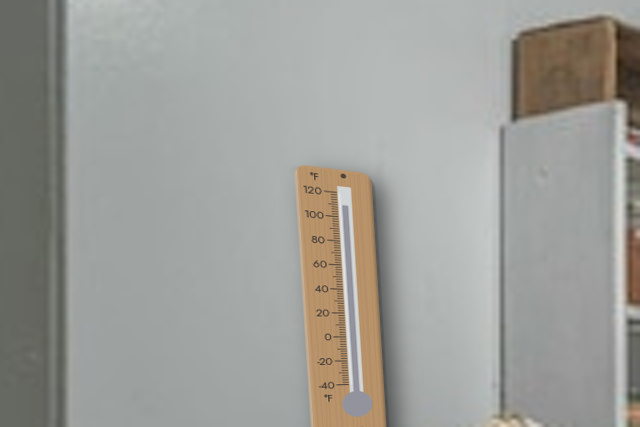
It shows 110 °F
